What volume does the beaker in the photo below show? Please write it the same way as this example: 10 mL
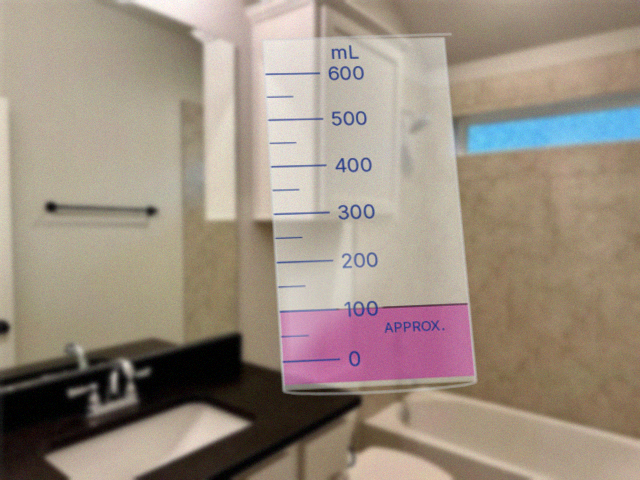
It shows 100 mL
